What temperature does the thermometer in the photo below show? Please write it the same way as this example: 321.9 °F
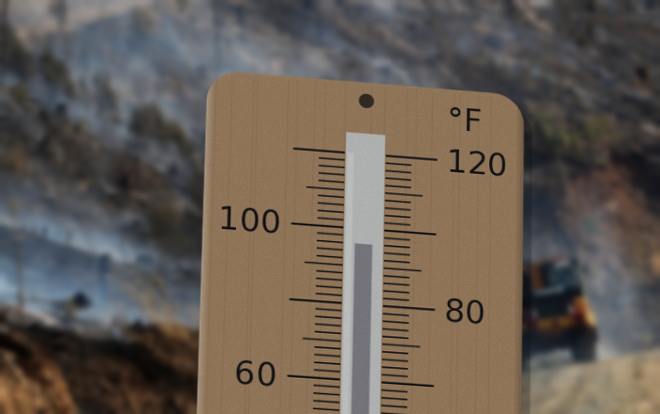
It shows 96 °F
